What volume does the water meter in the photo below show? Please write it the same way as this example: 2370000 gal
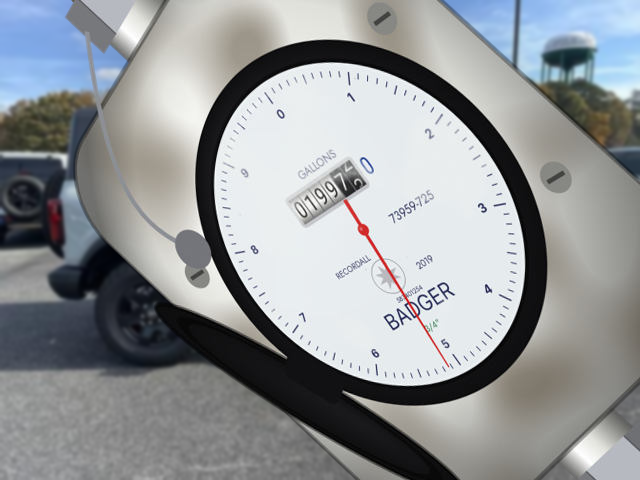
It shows 199725.1 gal
